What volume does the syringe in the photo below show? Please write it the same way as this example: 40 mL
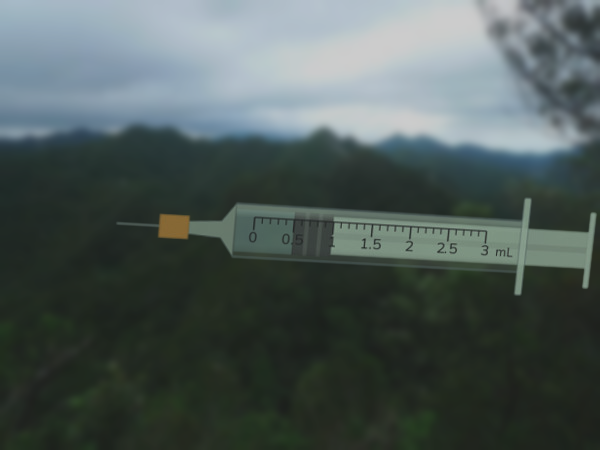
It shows 0.5 mL
